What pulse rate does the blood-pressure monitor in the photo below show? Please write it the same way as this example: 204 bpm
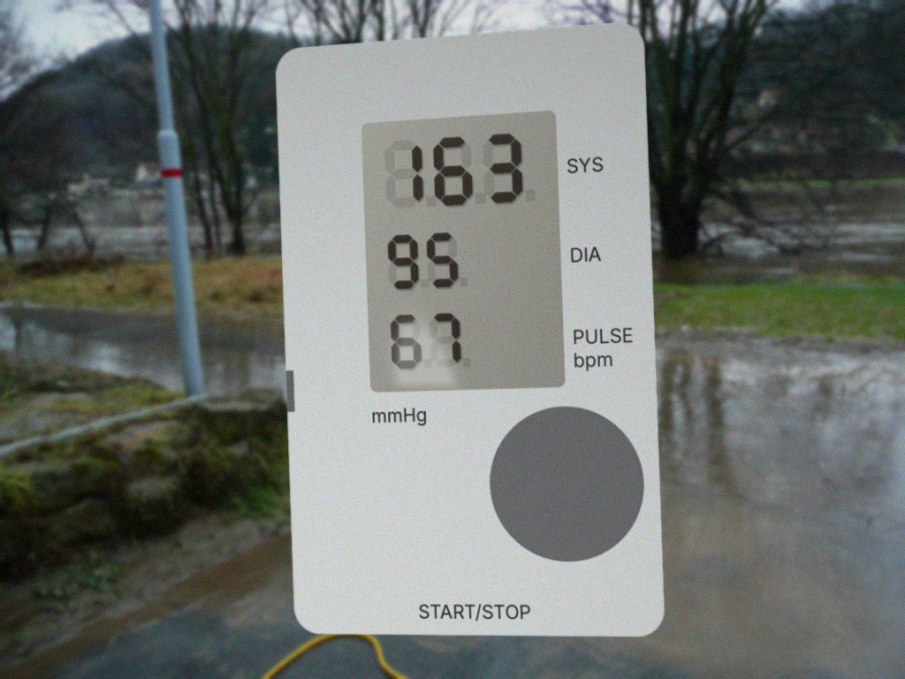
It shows 67 bpm
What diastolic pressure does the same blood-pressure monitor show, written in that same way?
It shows 95 mmHg
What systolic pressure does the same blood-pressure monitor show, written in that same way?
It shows 163 mmHg
